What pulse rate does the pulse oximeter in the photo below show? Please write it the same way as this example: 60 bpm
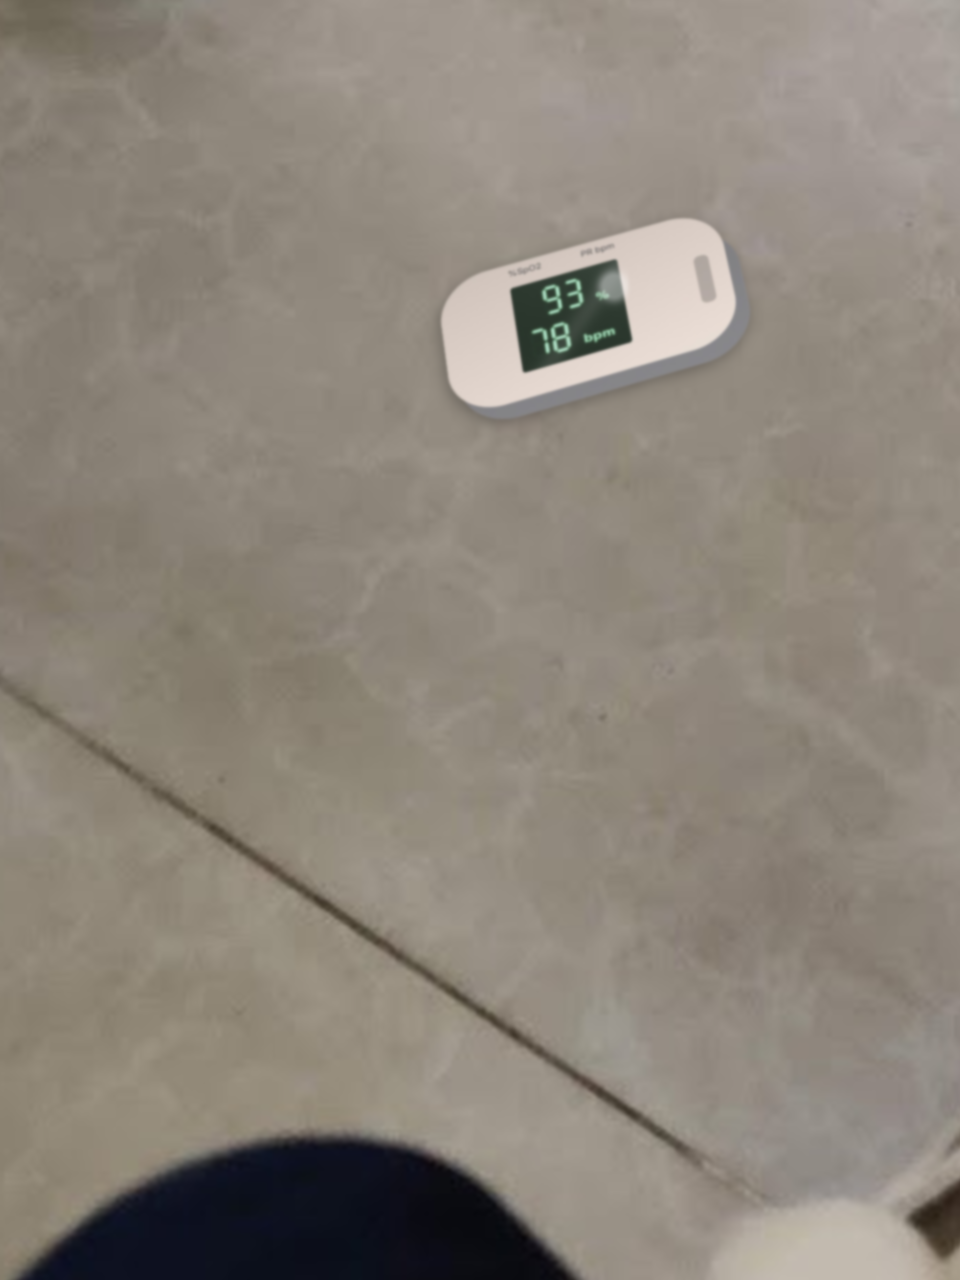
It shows 78 bpm
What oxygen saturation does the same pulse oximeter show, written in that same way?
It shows 93 %
